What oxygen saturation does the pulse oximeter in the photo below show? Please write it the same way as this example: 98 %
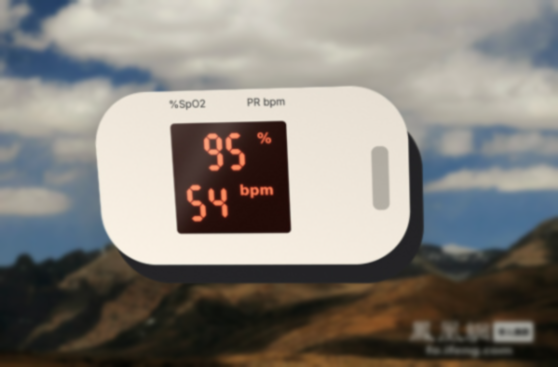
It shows 95 %
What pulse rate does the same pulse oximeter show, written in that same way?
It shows 54 bpm
